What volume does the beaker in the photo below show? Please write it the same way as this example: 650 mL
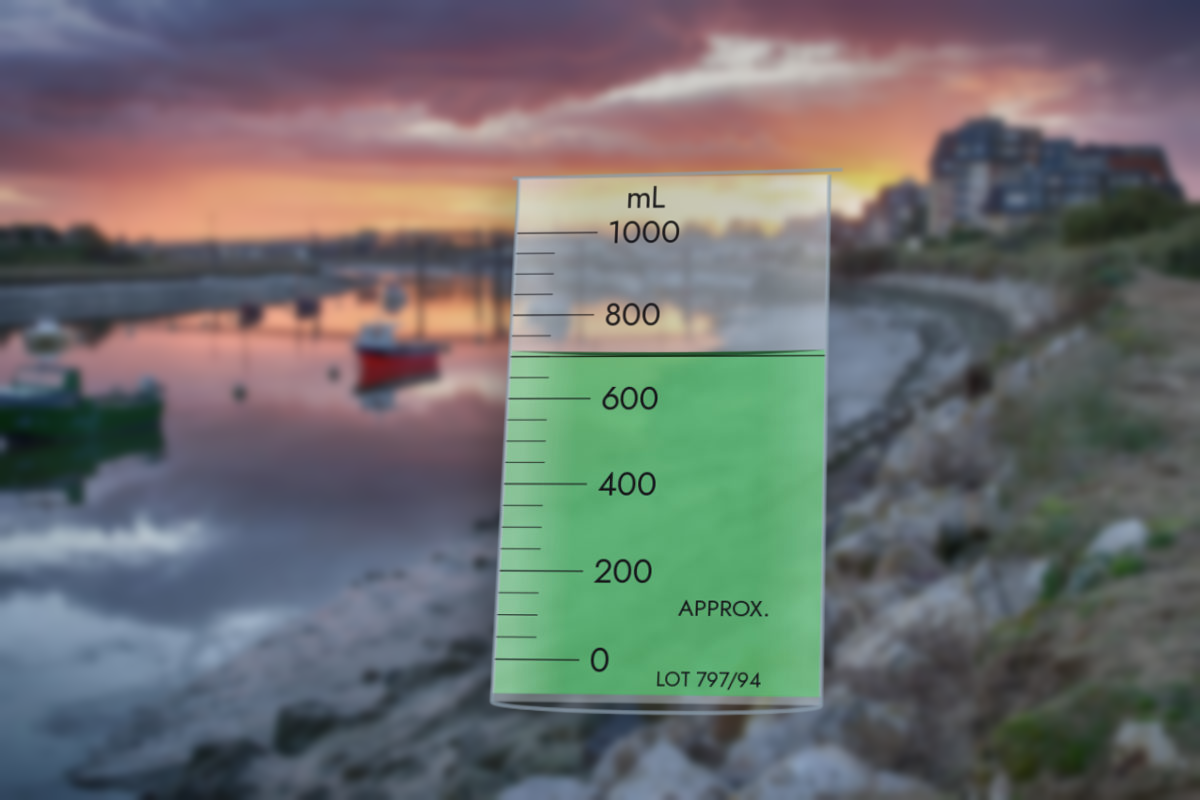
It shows 700 mL
